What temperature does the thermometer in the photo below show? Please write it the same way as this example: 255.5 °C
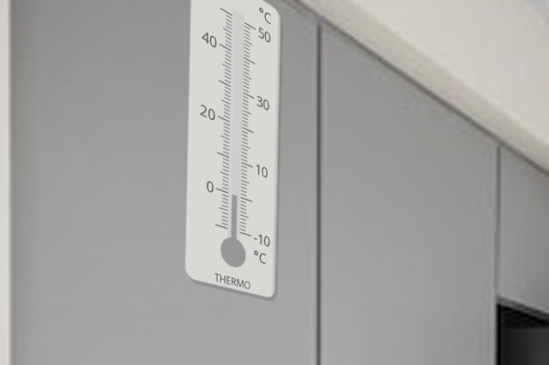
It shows 0 °C
